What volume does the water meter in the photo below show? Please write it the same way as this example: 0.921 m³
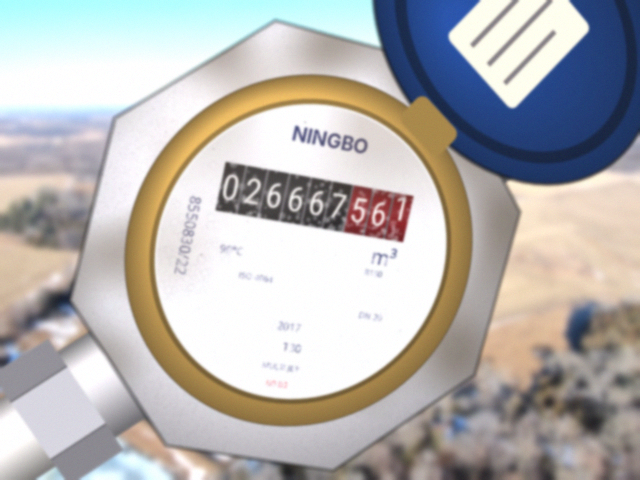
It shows 26667.561 m³
